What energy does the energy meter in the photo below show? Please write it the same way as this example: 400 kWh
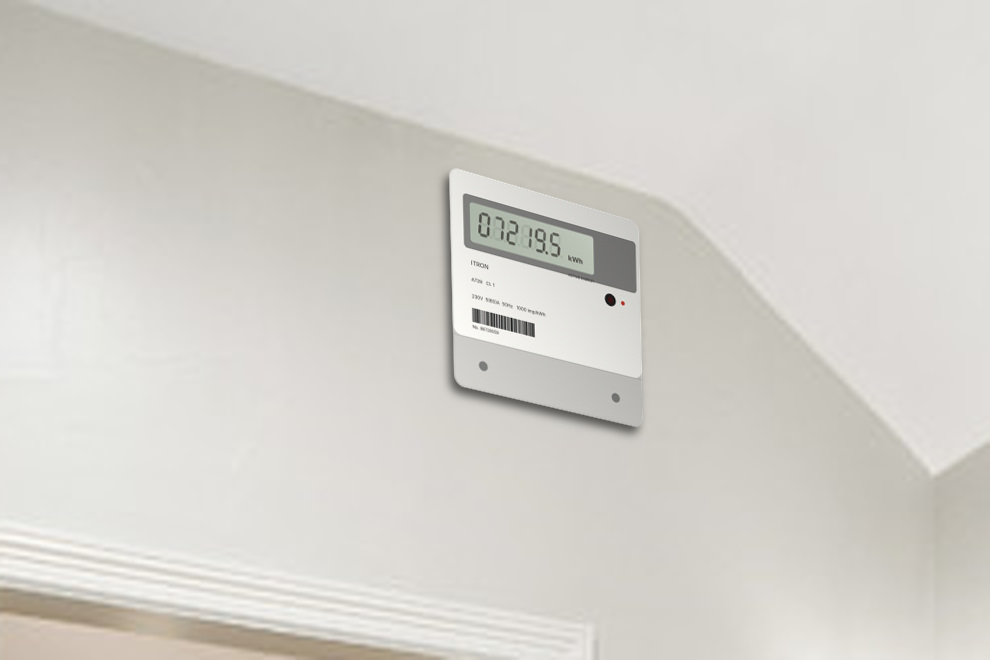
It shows 7219.5 kWh
